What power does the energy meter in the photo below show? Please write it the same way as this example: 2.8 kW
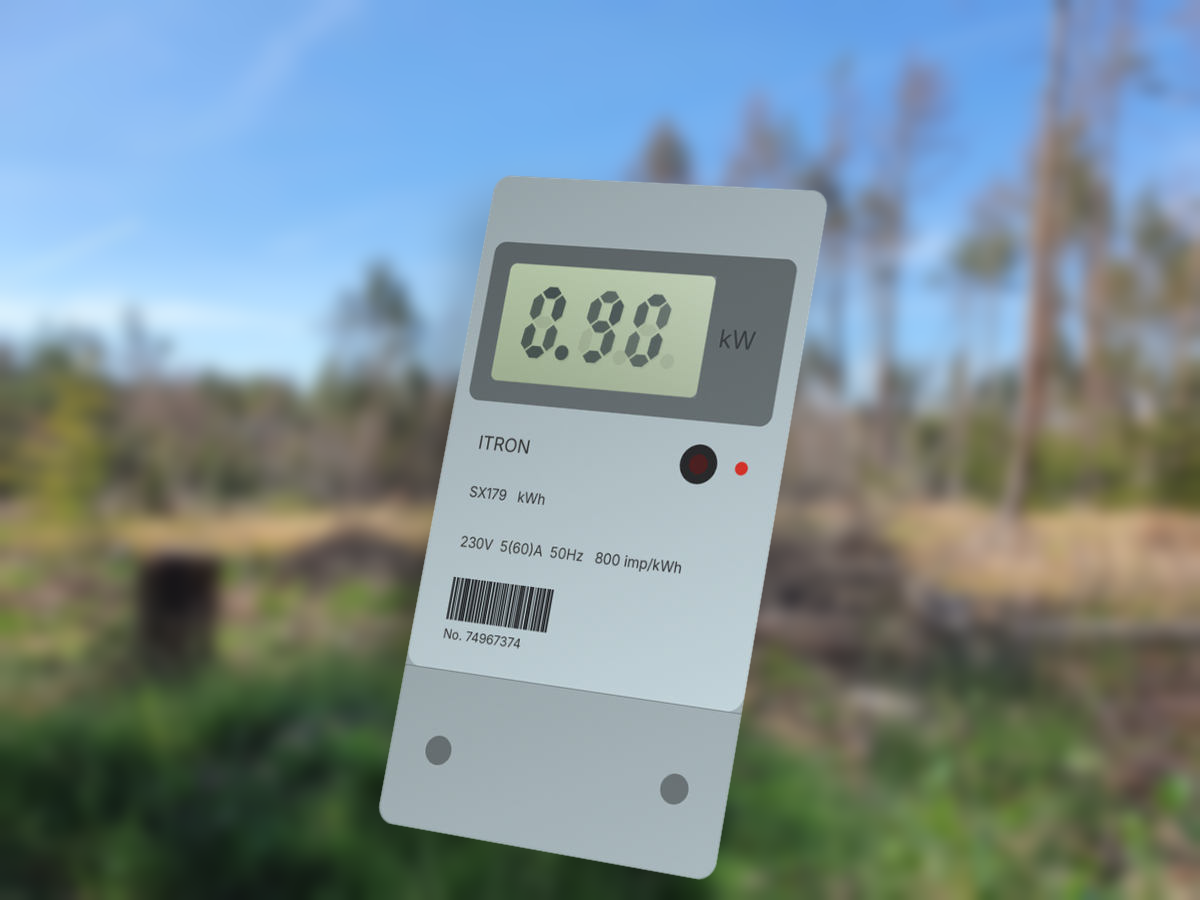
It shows 0.90 kW
